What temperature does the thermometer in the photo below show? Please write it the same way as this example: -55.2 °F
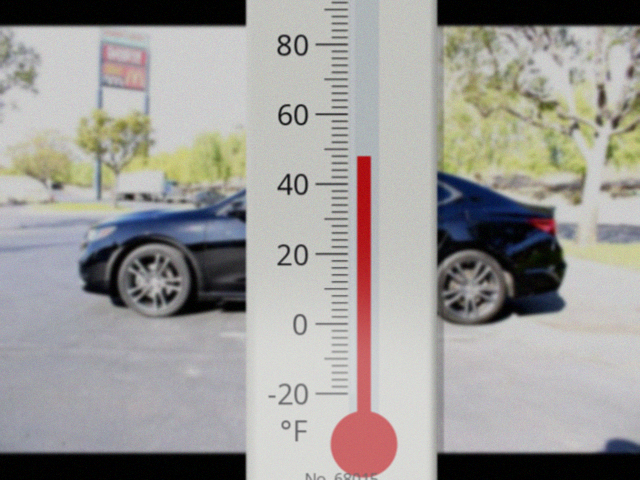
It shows 48 °F
